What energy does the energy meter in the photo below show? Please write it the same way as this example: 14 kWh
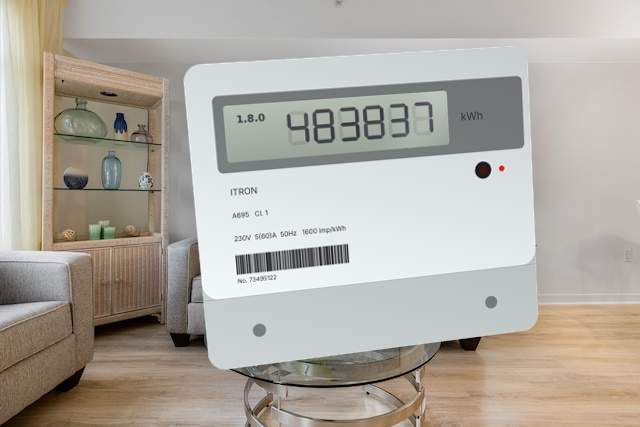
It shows 483837 kWh
